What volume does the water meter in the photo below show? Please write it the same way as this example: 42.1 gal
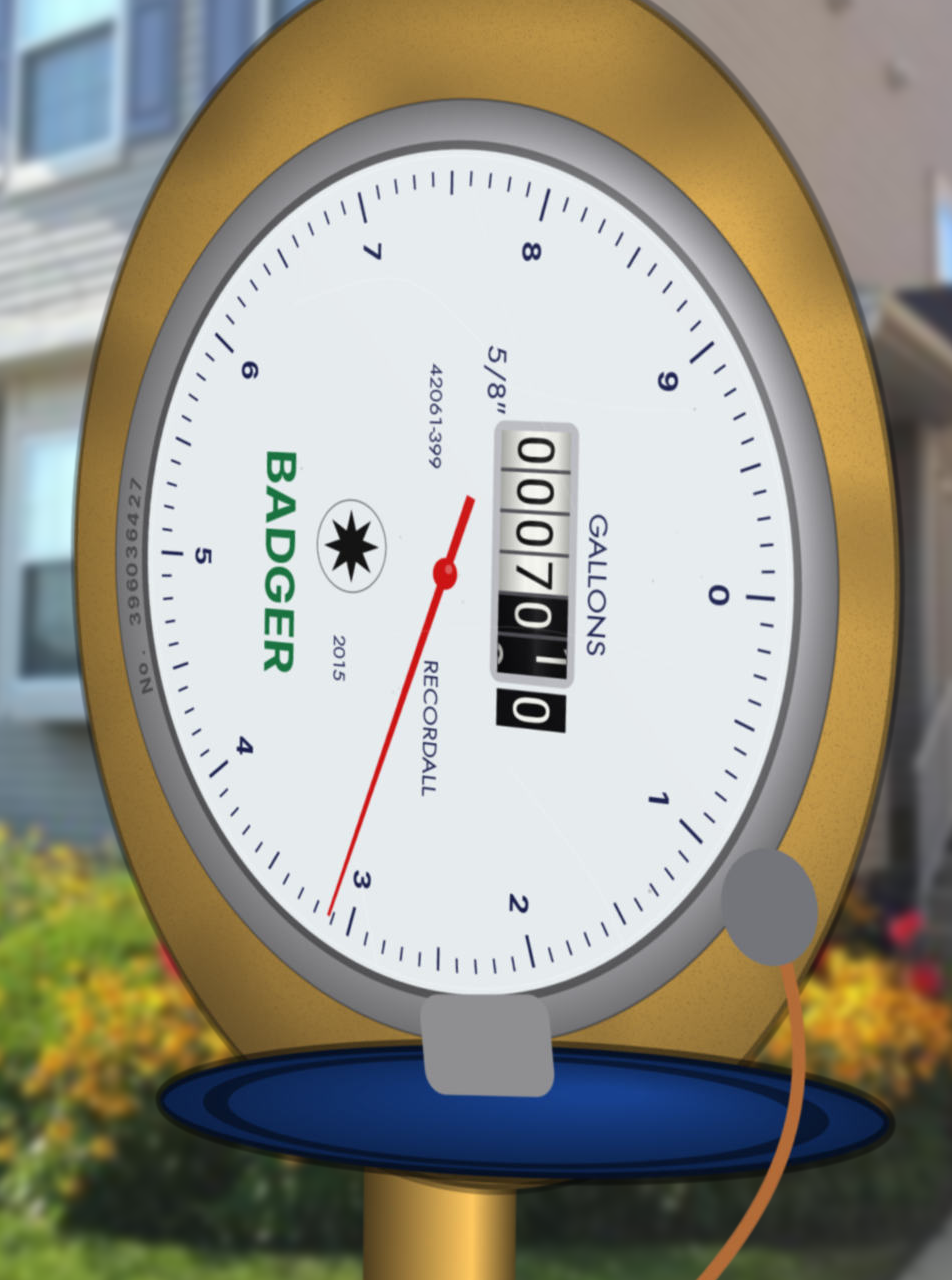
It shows 7013.1 gal
